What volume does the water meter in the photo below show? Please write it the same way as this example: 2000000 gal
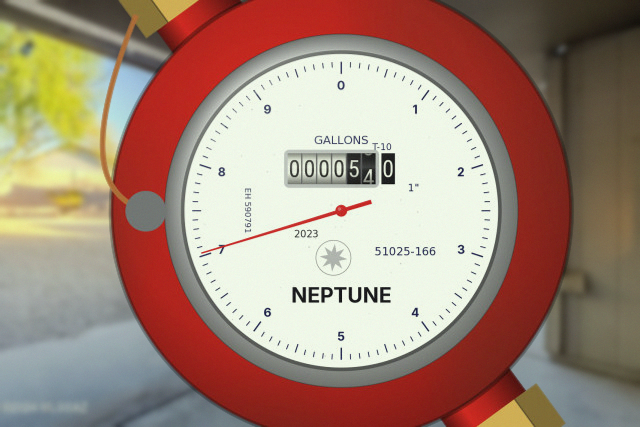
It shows 537.0 gal
